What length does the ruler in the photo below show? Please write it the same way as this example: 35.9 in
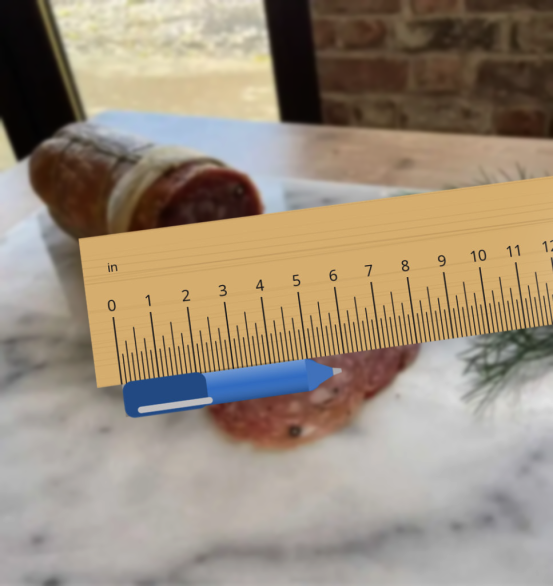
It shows 5.875 in
